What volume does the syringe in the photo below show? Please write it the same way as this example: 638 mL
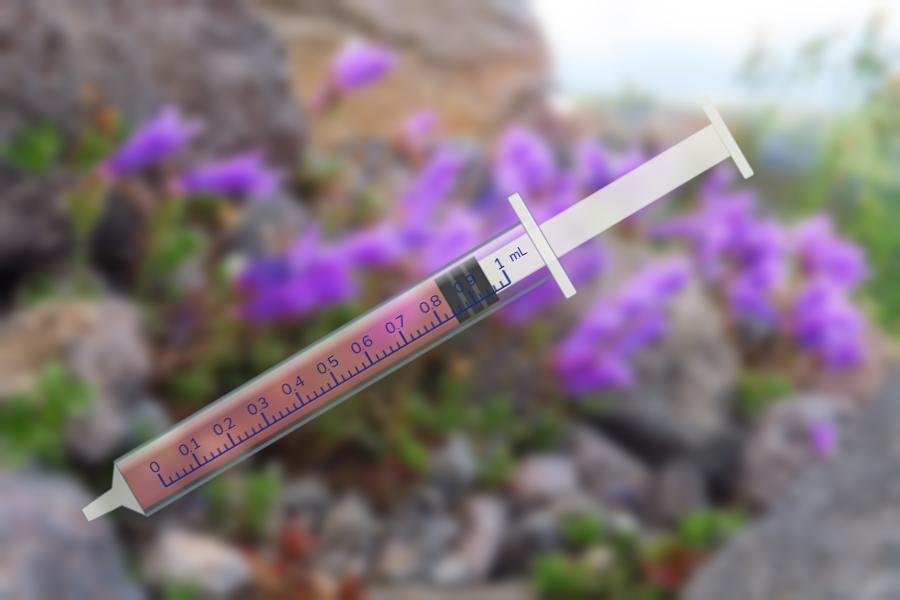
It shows 0.84 mL
